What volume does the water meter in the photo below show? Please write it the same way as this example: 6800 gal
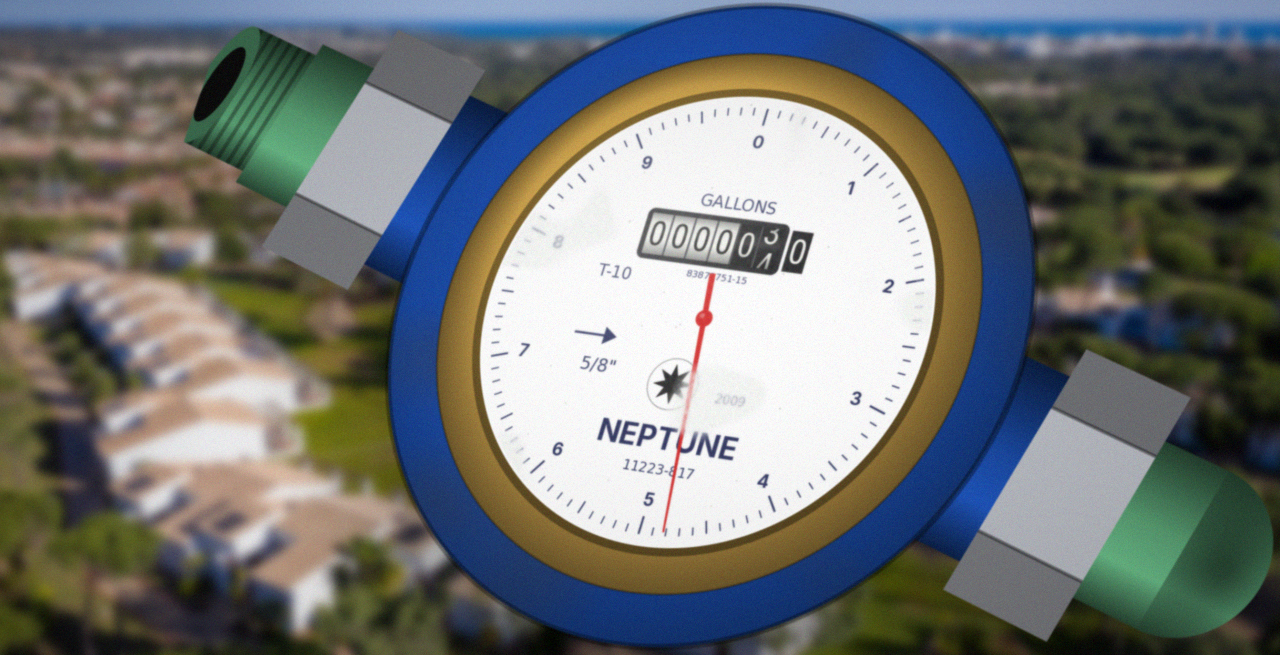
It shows 34.8 gal
